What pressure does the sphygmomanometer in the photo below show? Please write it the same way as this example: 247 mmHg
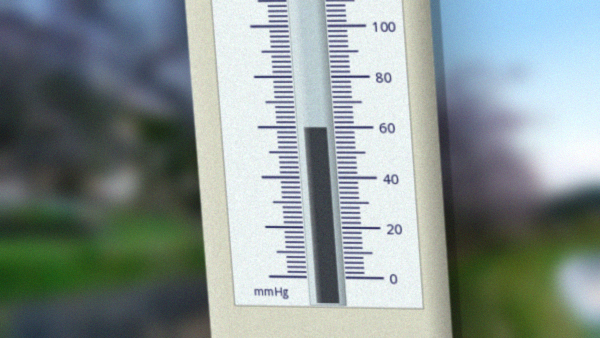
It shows 60 mmHg
